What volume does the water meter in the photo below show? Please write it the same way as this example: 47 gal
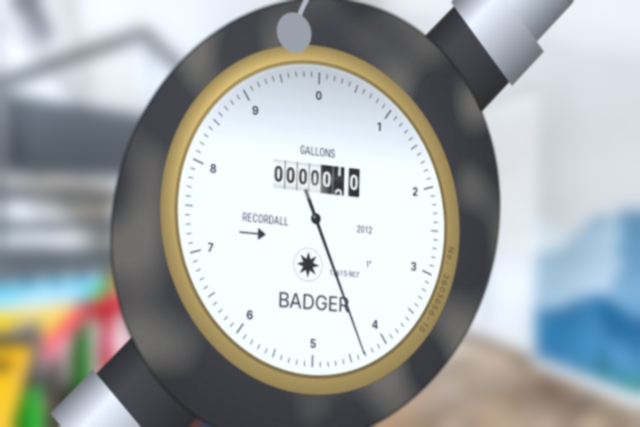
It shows 14.3 gal
